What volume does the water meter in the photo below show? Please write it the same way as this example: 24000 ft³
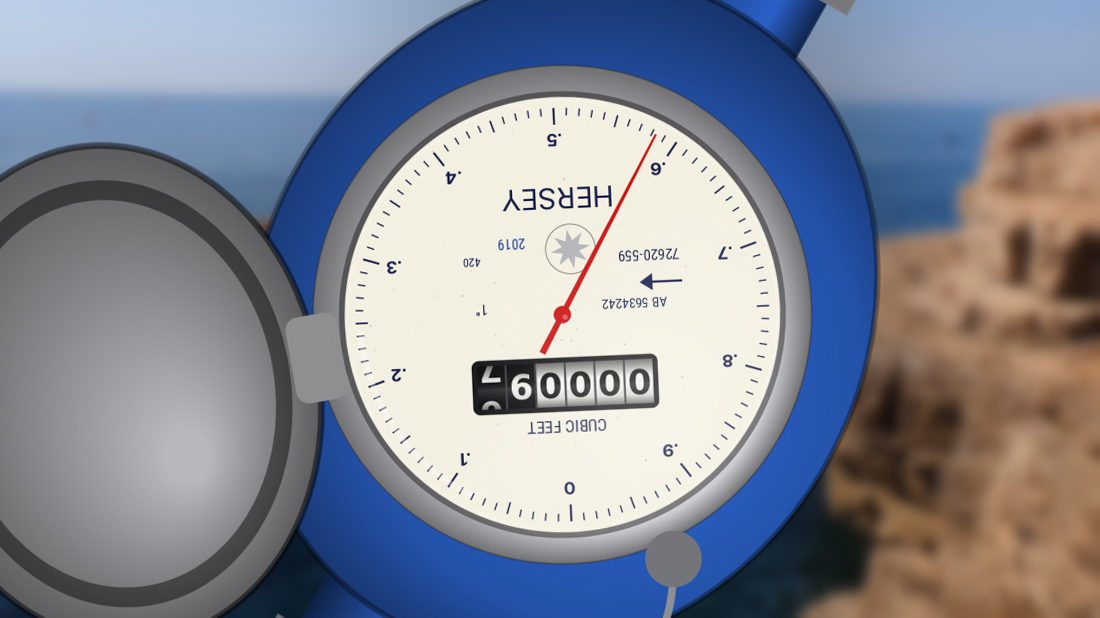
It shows 96.58 ft³
